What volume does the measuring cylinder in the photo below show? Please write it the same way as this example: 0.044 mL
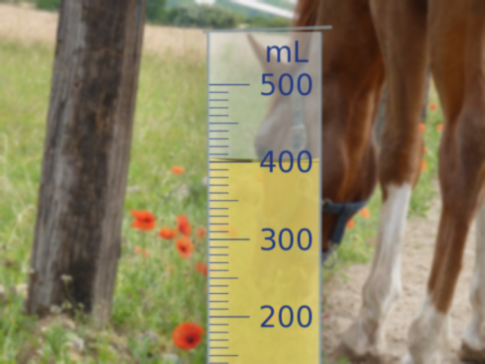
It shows 400 mL
